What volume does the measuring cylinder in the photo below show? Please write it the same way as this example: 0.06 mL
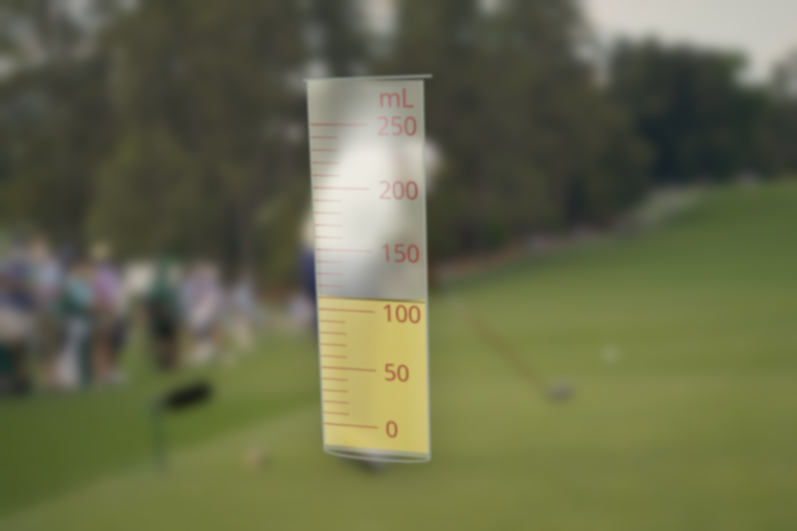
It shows 110 mL
